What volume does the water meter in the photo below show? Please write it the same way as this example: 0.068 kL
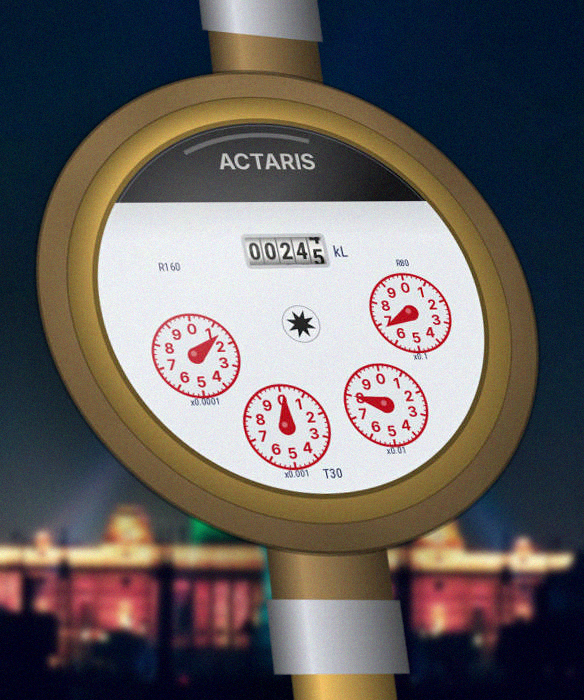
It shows 244.6801 kL
